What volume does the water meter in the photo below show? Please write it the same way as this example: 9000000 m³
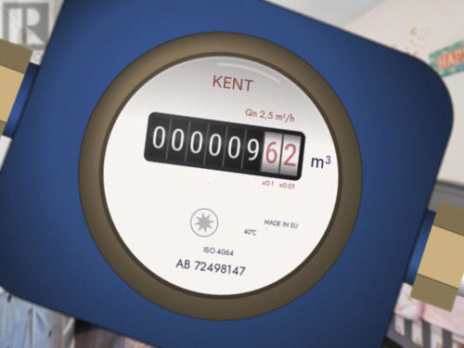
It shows 9.62 m³
